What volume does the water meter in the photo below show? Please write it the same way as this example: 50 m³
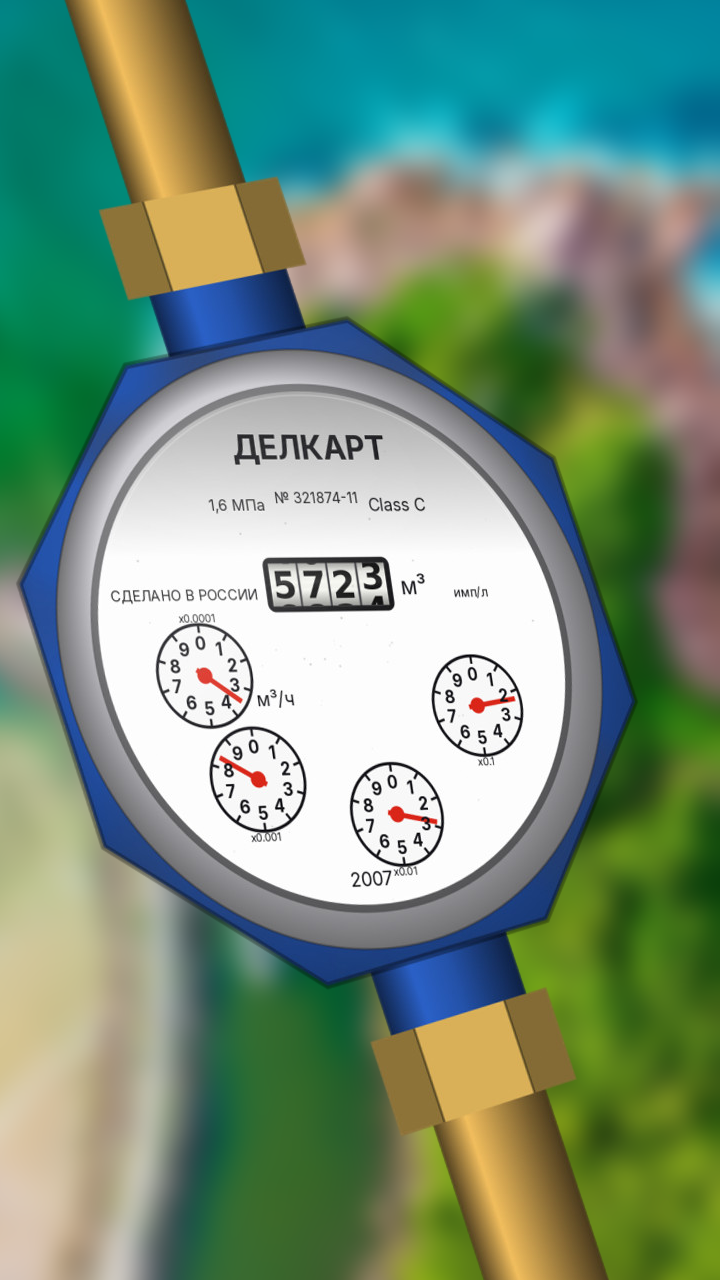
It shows 5723.2283 m³
